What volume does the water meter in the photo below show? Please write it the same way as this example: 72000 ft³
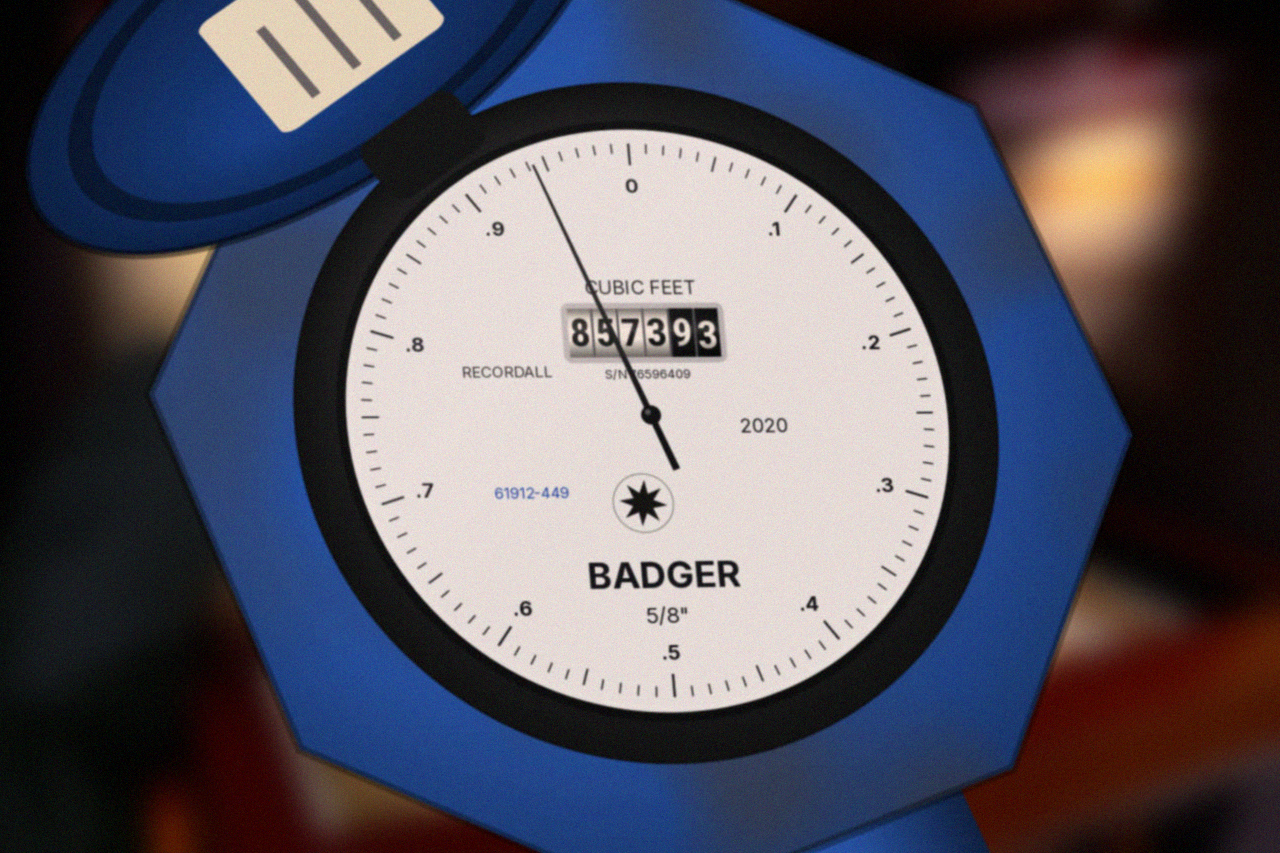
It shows 857392.94 ft³
